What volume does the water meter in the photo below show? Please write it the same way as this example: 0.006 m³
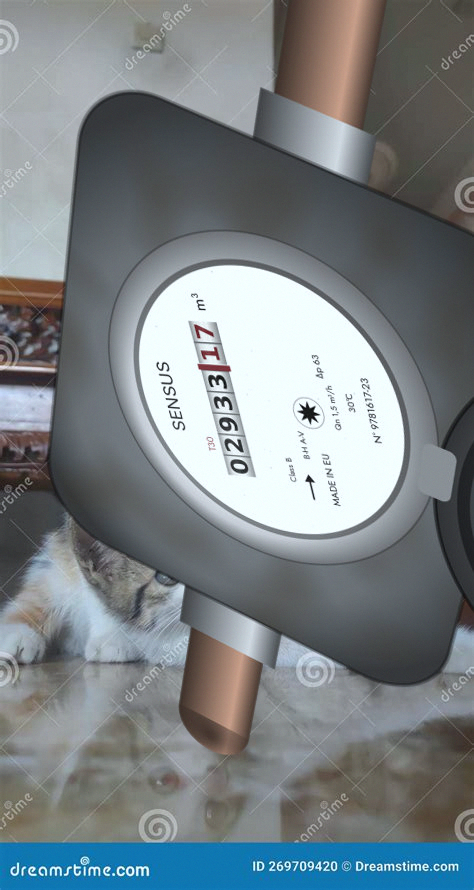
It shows 2933.17 m³
